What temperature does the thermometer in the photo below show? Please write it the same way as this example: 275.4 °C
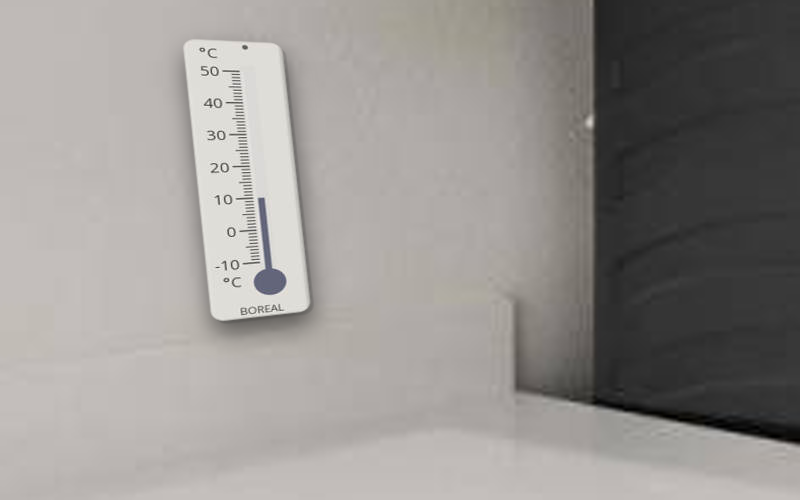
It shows 10 °C
